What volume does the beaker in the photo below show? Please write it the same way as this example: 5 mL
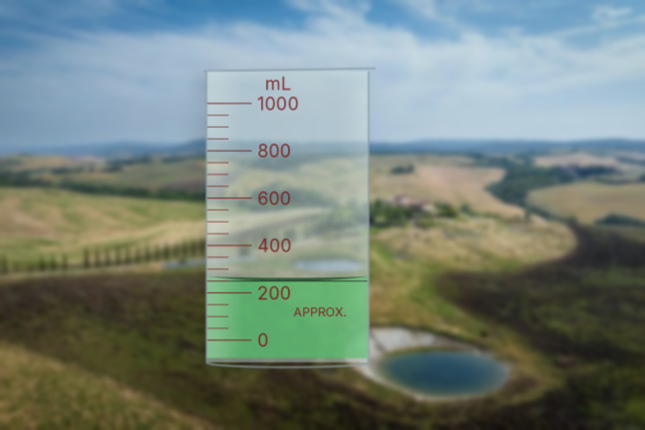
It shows 250 mL
